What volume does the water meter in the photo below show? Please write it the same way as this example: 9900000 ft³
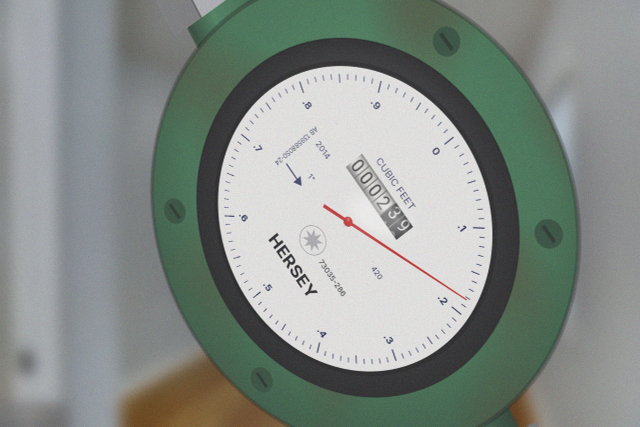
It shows 239.18 ft³
